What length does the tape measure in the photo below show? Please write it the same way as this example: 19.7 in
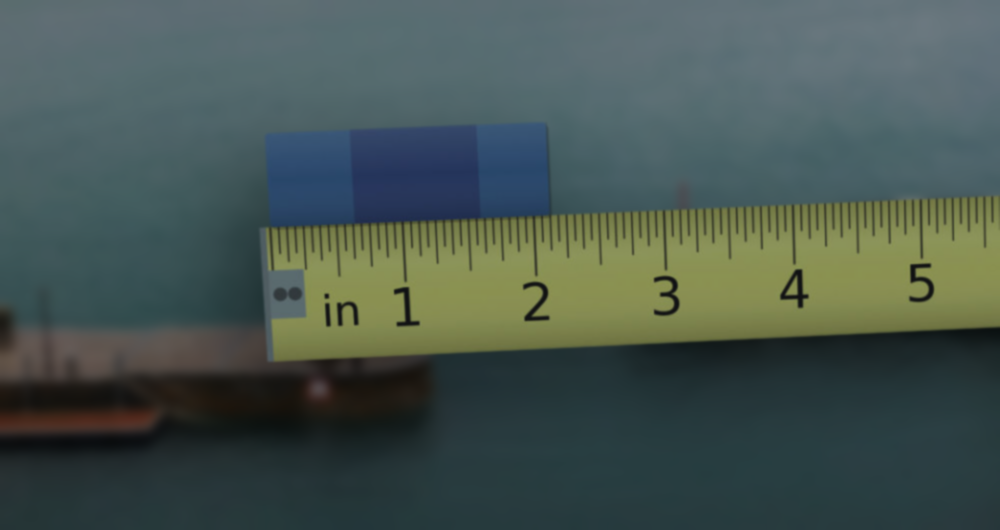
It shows 2.125 in
